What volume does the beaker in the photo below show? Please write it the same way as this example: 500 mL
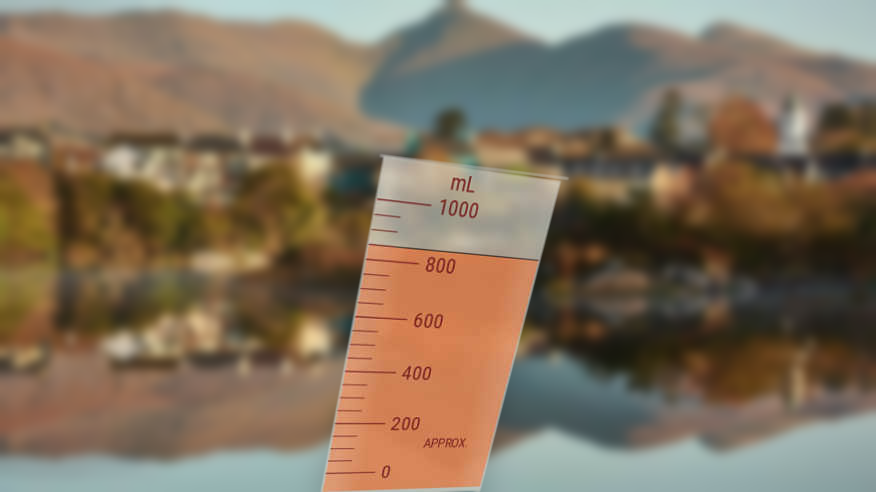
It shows 850 mL
